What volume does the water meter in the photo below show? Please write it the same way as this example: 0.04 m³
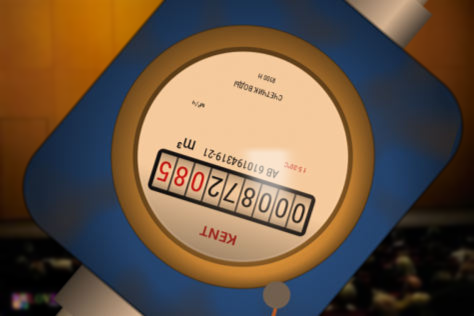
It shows 872.085 m³
